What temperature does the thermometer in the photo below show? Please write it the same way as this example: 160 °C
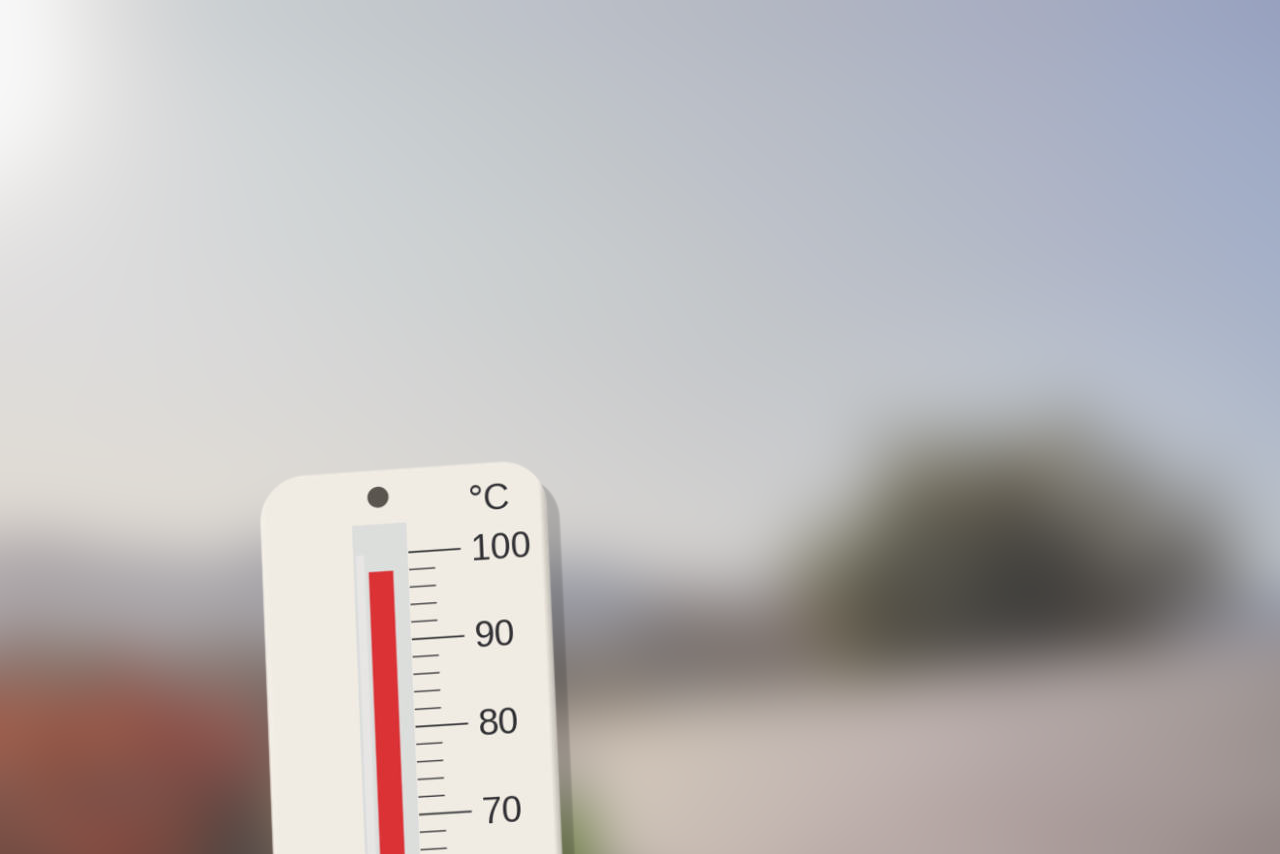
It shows 98 °C
